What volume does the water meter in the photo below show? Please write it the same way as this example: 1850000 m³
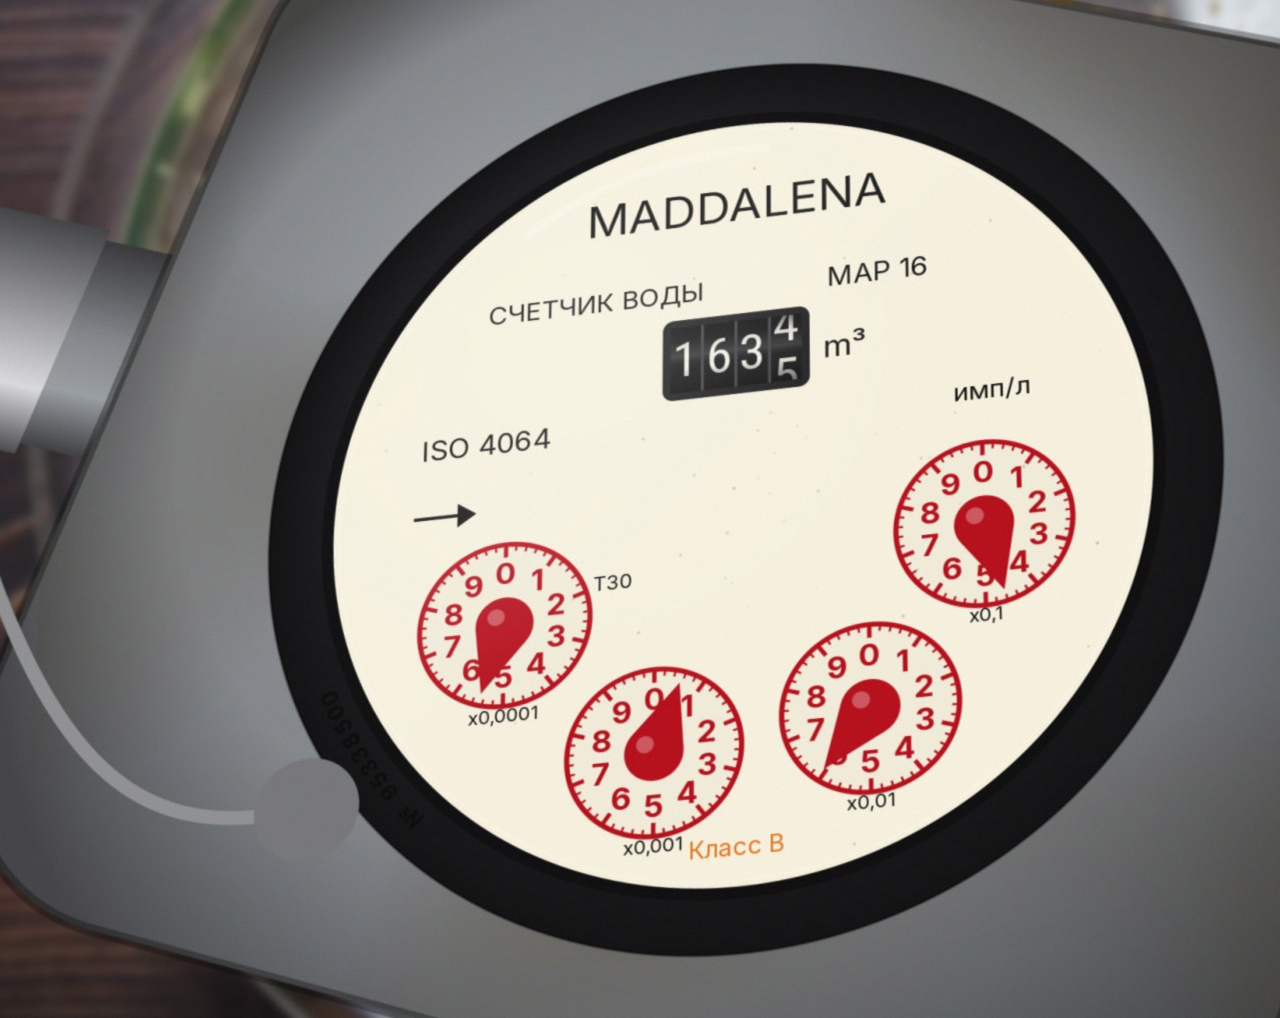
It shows 1634.4605 m³
